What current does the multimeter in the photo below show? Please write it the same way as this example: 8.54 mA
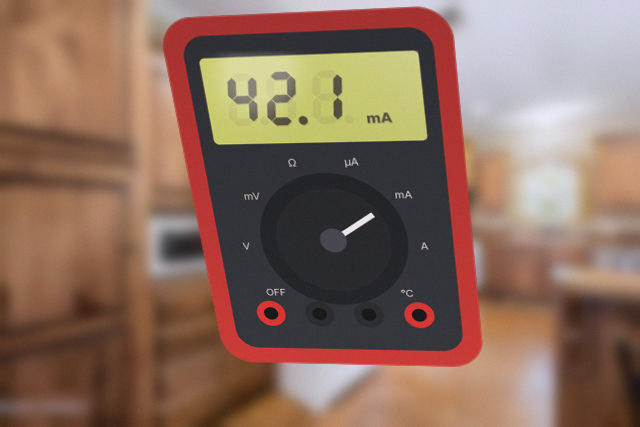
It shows 42.1 mA
